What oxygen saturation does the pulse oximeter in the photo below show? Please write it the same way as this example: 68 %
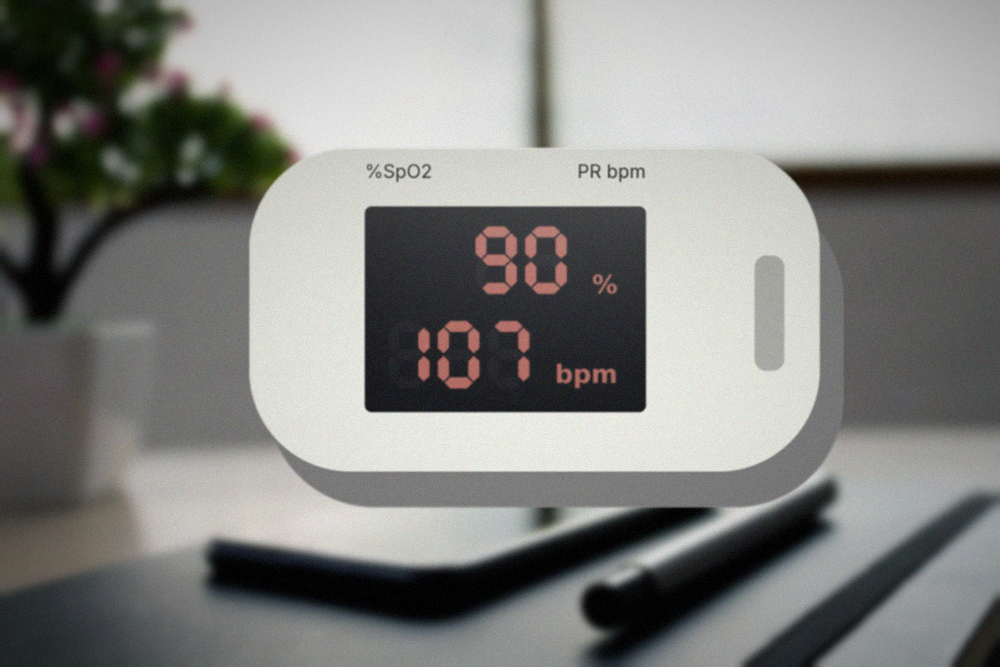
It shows 90 %
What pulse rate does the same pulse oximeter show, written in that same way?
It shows 107 bpm
